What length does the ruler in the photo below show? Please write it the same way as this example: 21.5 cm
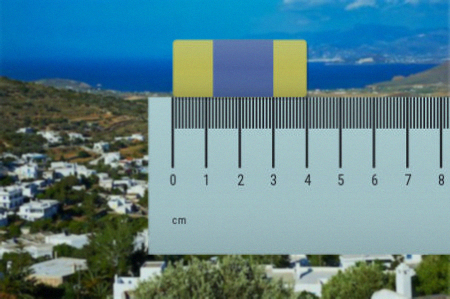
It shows 4 cm
